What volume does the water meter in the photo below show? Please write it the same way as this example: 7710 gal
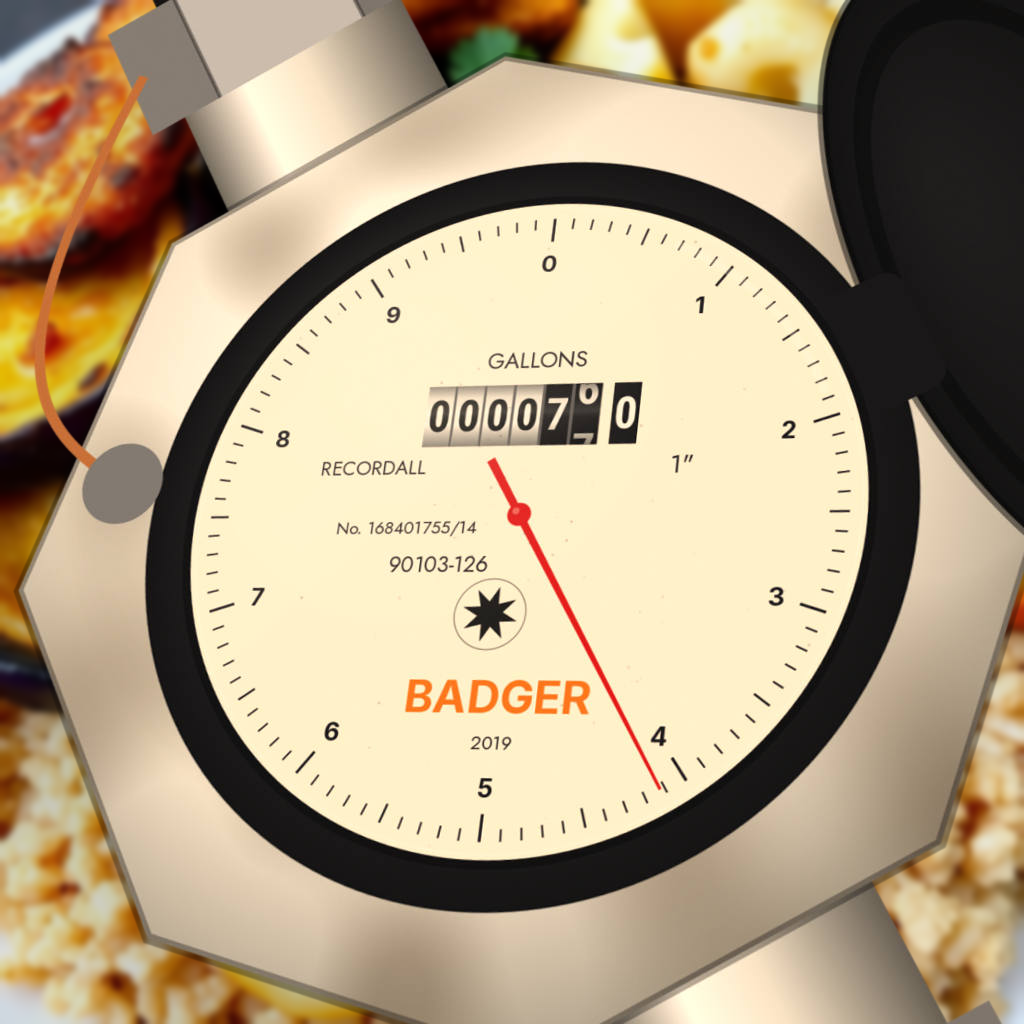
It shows 764.1 gal
